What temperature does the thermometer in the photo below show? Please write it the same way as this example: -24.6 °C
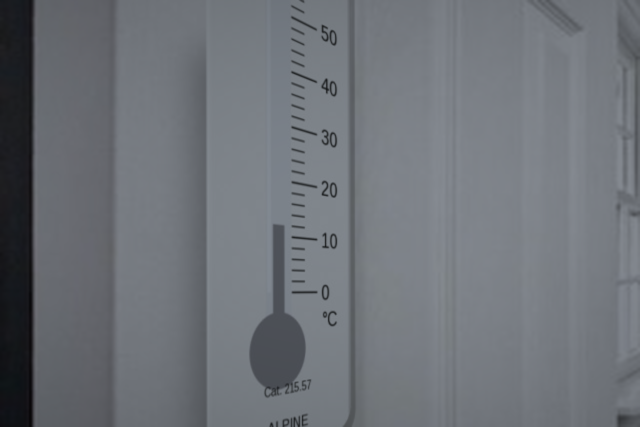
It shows 12 °C
